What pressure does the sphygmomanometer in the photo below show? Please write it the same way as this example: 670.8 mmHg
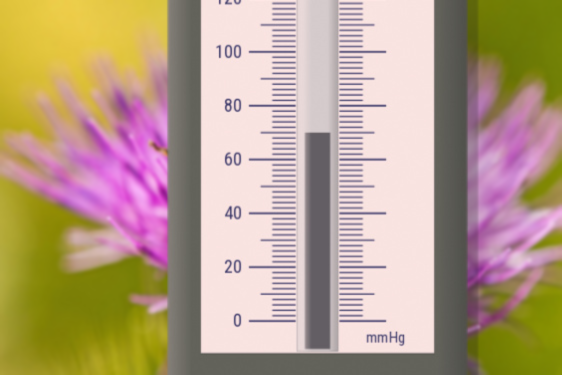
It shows 70 mmHg
